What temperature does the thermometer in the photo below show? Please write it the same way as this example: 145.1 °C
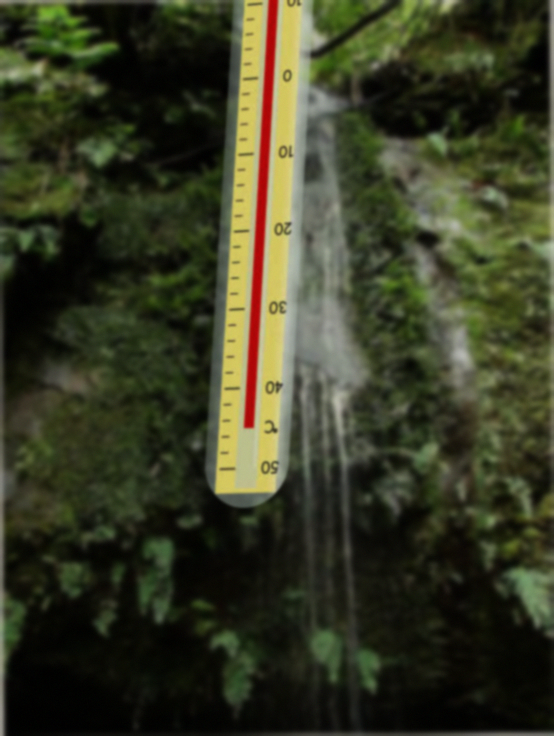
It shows 45 °C
